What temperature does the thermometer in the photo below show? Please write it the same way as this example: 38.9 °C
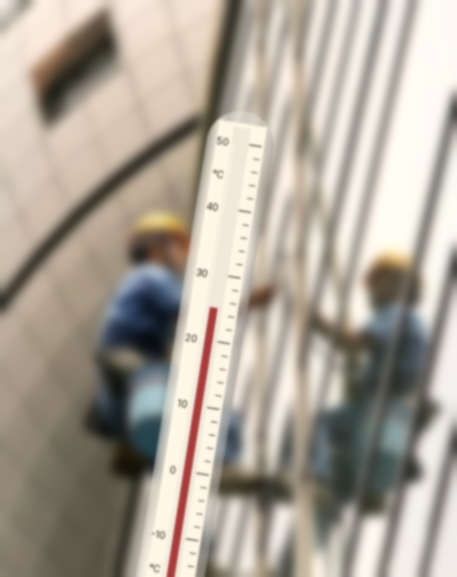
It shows 25 °C
